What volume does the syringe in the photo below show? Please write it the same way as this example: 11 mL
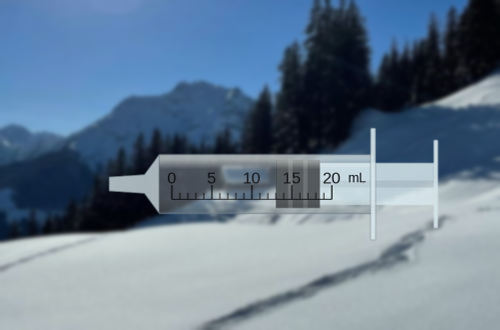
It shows 13 mL
